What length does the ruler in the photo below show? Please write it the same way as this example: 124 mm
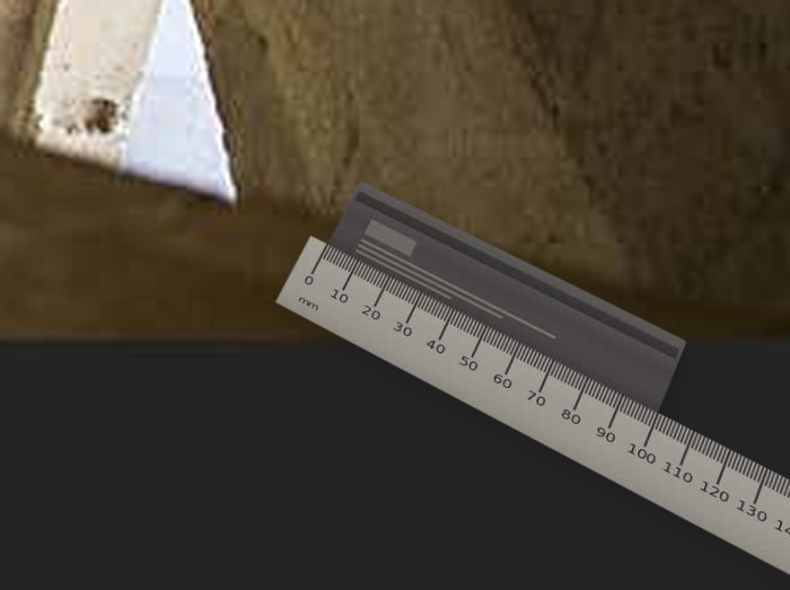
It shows 100 mm
